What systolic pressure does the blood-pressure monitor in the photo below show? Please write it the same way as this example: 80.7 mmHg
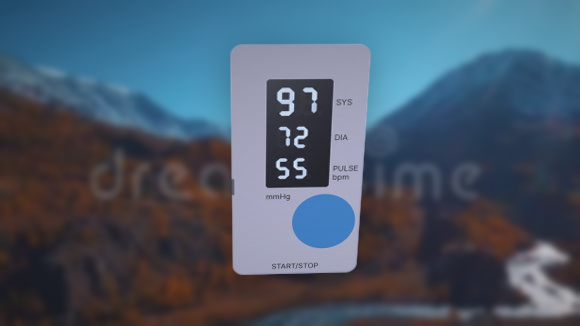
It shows 97 mmHg
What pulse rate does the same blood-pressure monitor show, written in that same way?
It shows 55 bpm
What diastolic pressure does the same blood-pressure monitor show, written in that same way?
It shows 72 mmHg
